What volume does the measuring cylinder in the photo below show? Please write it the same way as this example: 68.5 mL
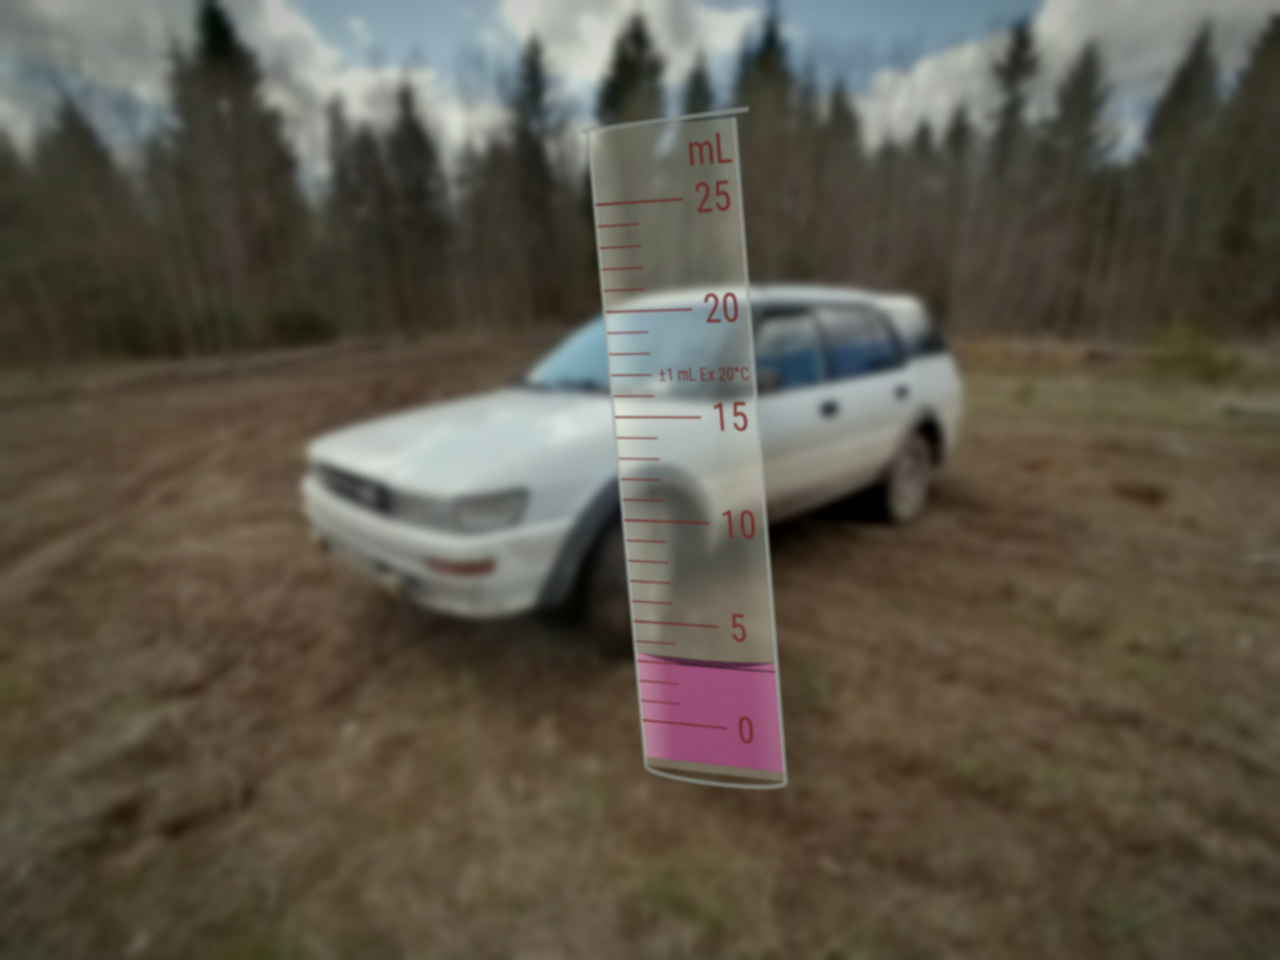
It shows 3 mL
